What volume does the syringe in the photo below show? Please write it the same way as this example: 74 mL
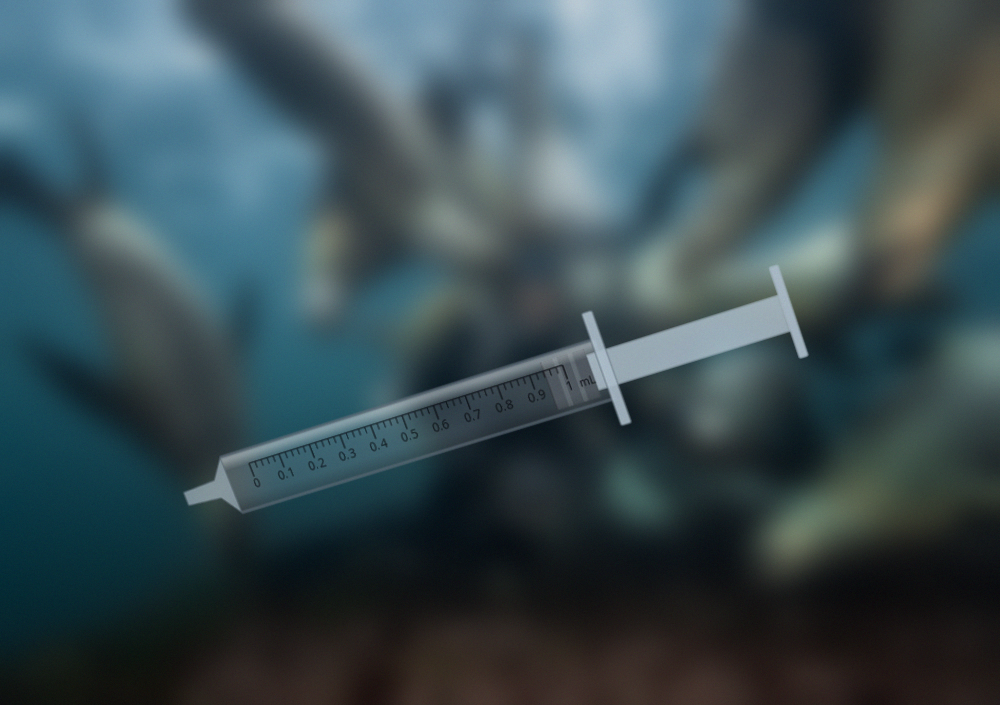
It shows 0.94 mL
